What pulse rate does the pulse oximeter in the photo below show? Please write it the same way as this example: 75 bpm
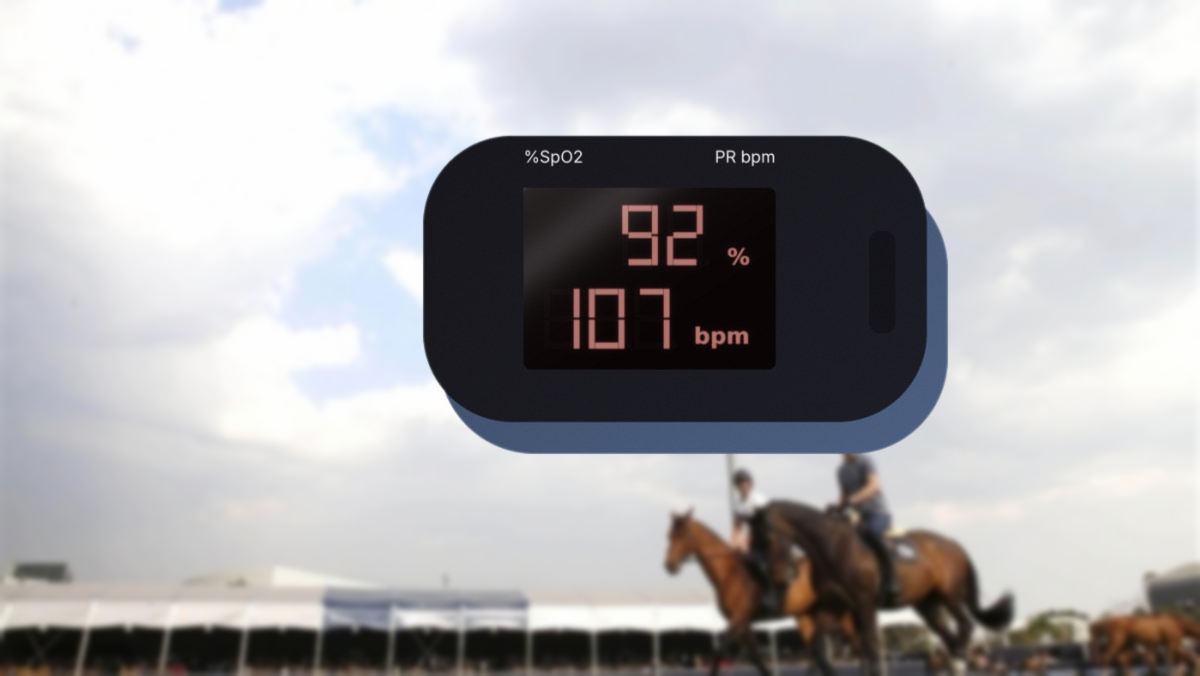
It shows 107 bpm
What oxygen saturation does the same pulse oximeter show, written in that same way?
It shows 92 %
